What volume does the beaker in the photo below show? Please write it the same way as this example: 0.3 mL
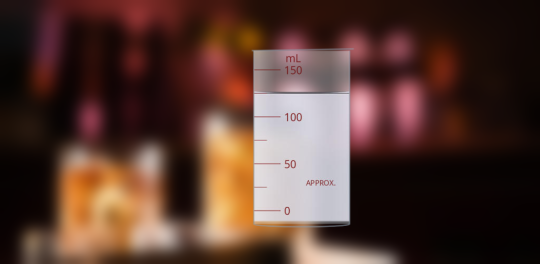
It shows 125 mL
